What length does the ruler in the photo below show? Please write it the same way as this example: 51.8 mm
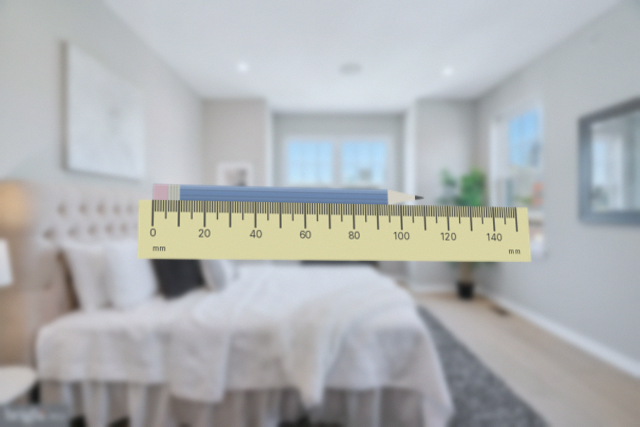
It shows 110 mm
